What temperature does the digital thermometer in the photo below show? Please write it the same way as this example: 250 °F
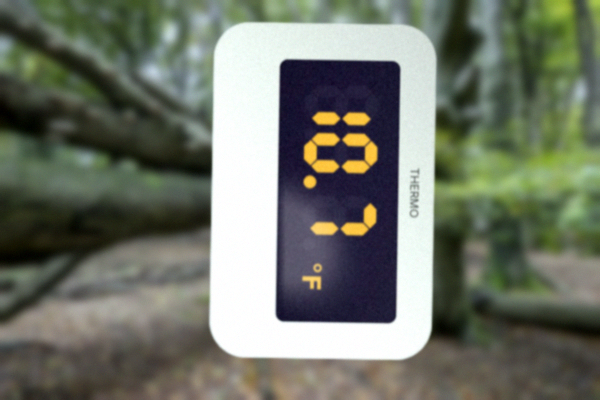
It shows 10.7 °F
